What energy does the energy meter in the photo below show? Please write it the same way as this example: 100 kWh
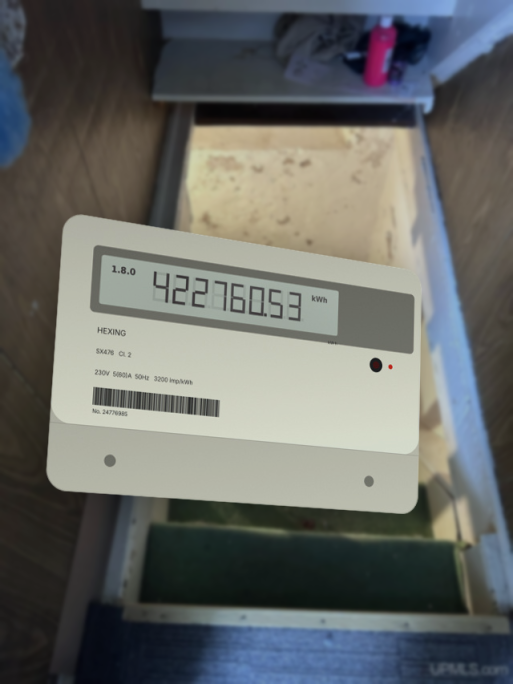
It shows 422760.53 kWh
